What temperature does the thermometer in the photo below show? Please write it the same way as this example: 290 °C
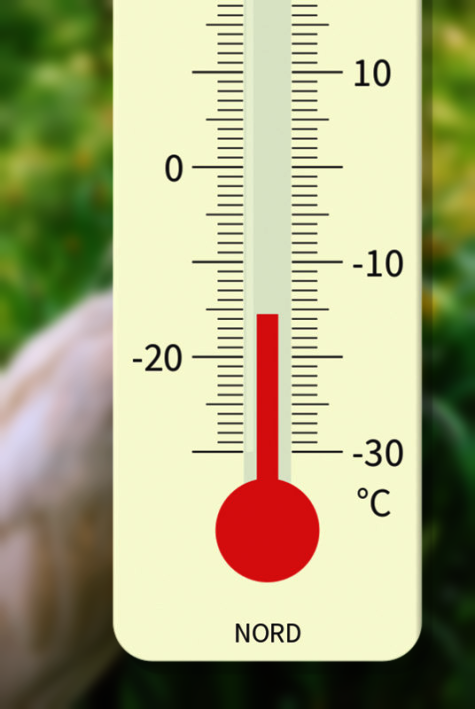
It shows -15.5 °C
